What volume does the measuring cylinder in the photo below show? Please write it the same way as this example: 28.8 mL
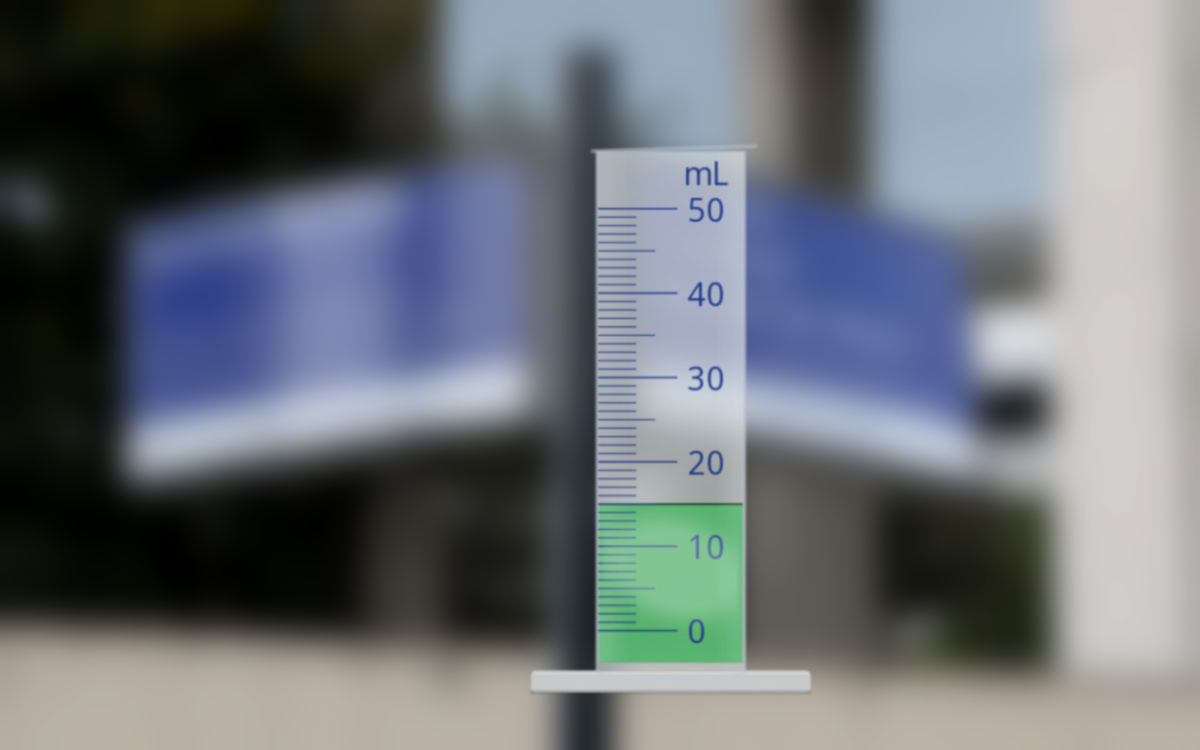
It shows 15 mL
